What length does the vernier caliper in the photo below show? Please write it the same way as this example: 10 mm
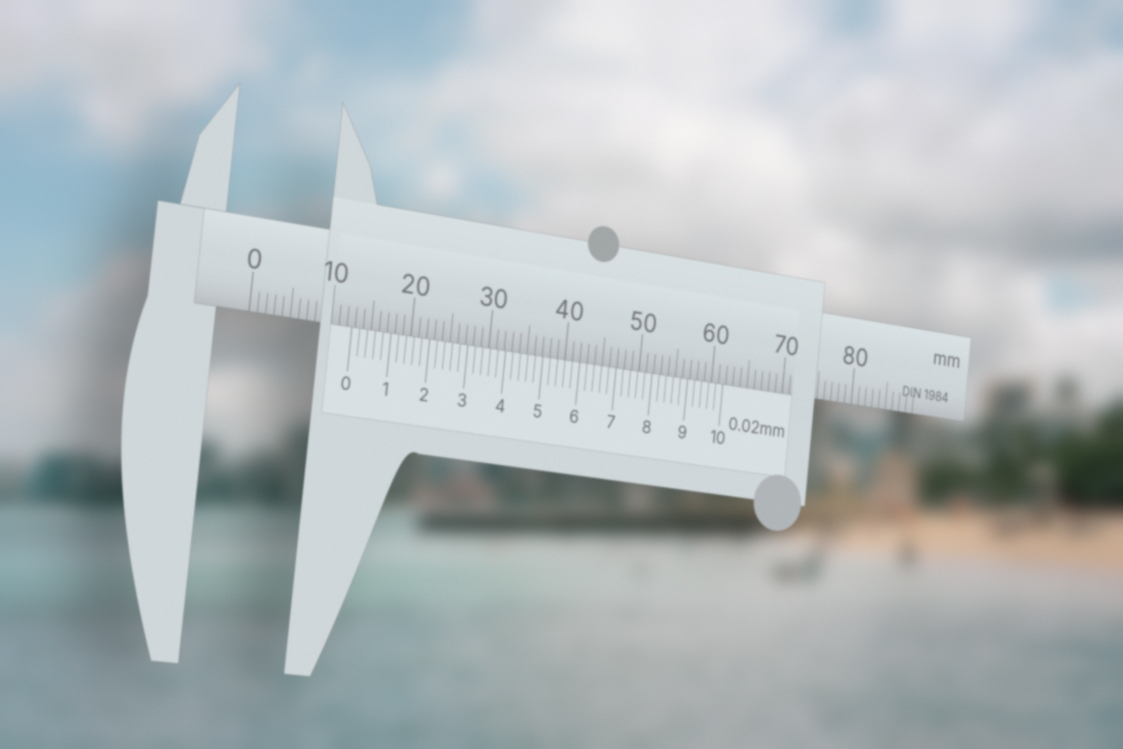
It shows 12.6 mm
